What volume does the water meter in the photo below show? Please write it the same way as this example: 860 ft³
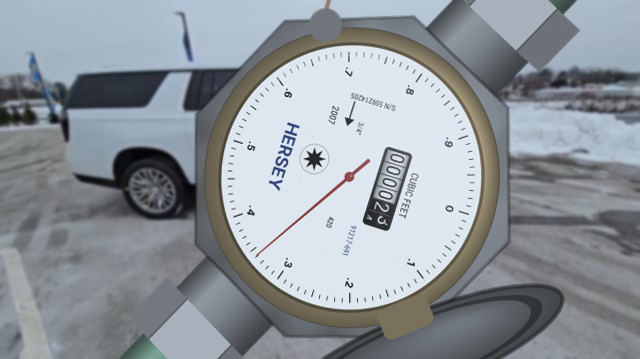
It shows 23.34 ft³
